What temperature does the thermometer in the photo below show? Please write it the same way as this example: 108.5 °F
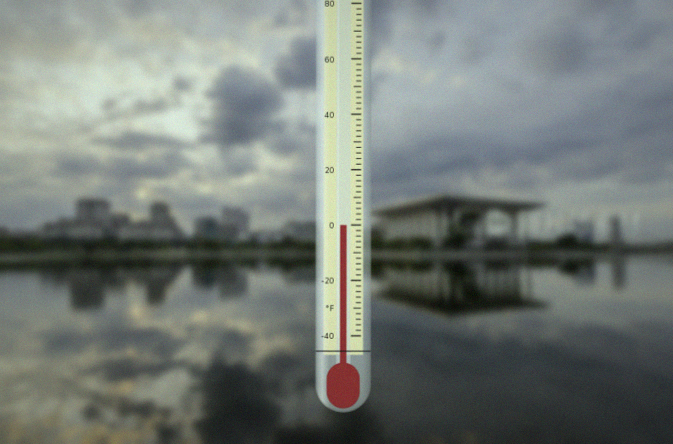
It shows 0 °F
